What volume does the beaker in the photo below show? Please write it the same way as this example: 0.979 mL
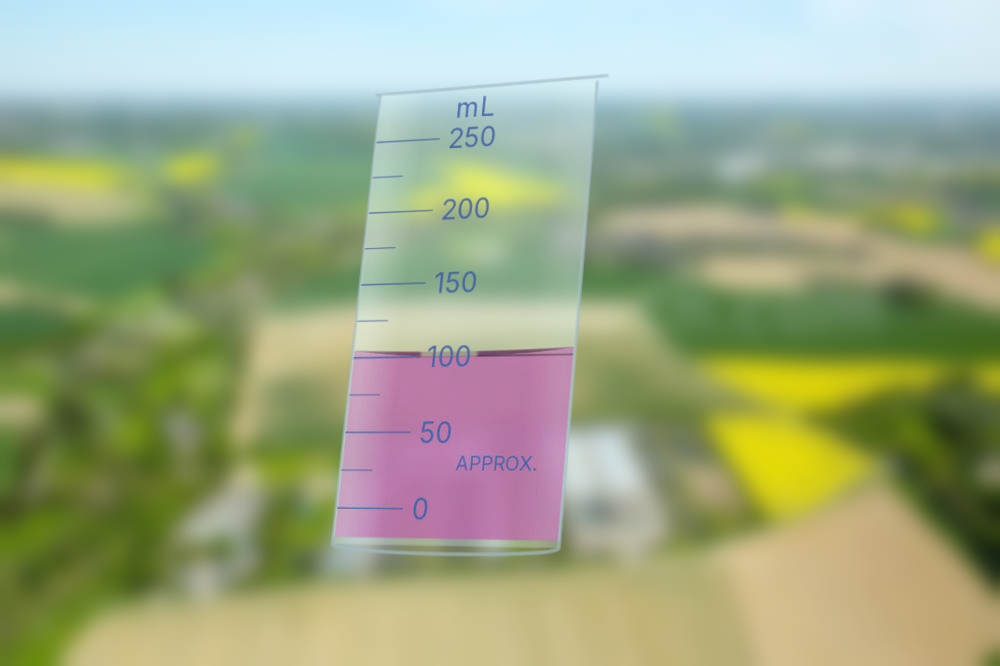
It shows 100 mL
